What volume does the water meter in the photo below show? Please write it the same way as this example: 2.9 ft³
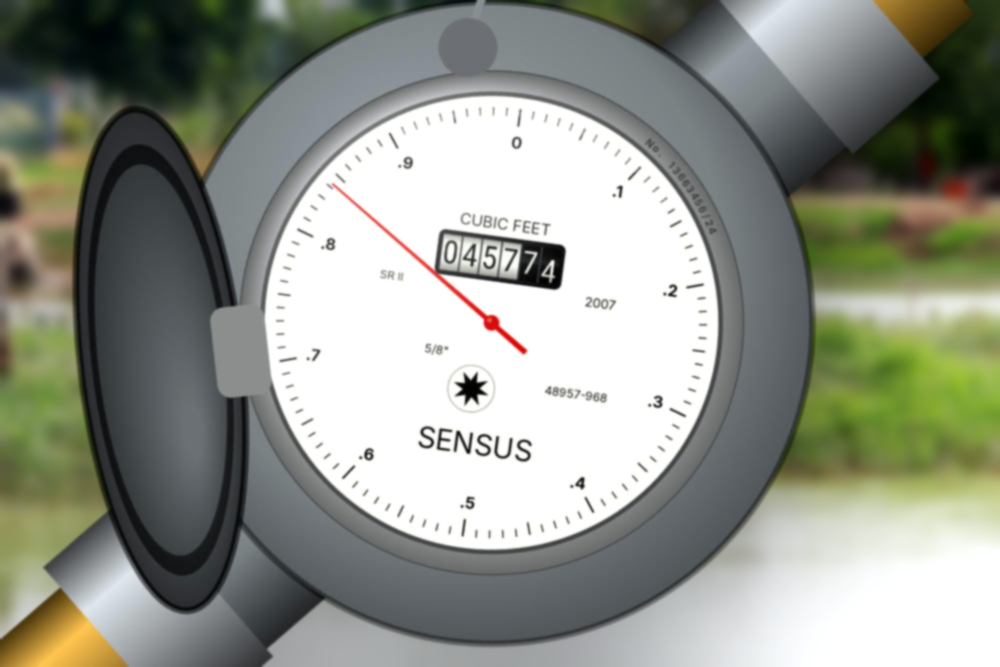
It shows 45773.84 ft³
